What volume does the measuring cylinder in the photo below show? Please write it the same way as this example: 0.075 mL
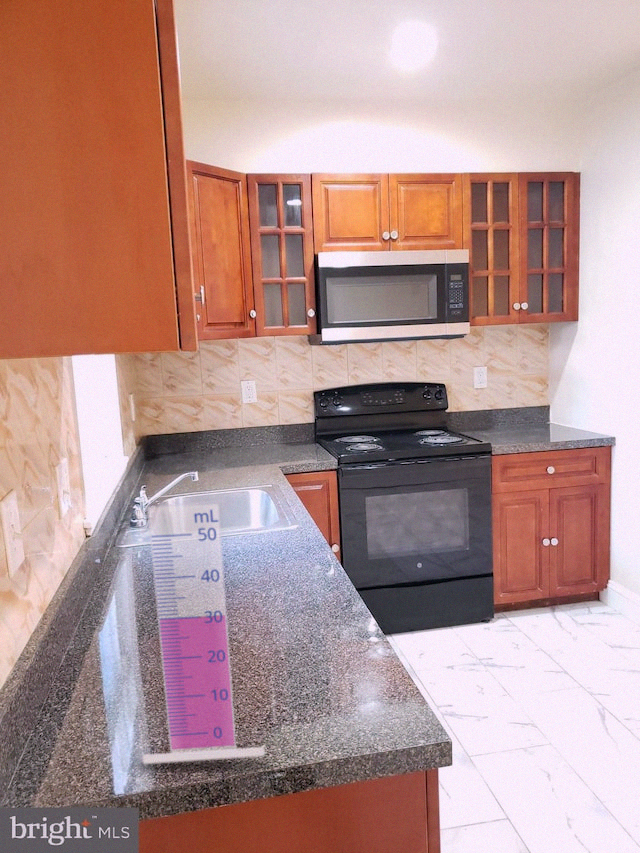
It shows 30 mL
